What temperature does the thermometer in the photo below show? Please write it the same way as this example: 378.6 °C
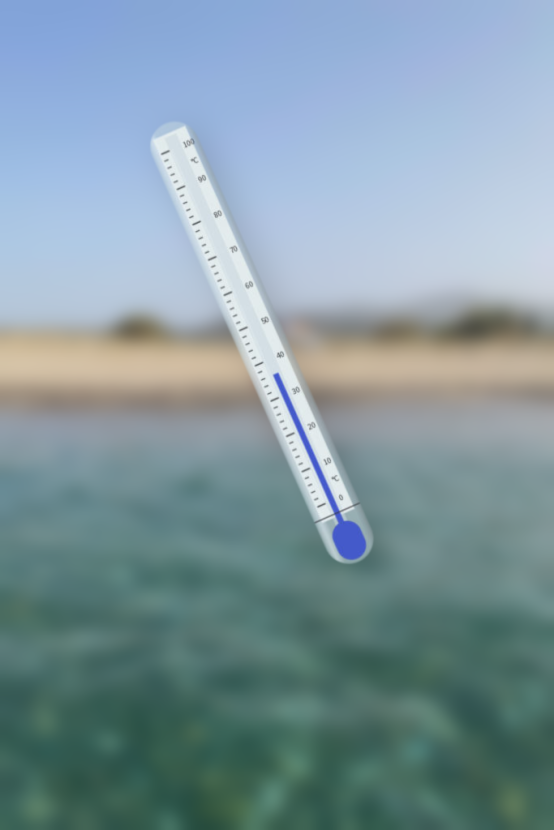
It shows 36 °C
